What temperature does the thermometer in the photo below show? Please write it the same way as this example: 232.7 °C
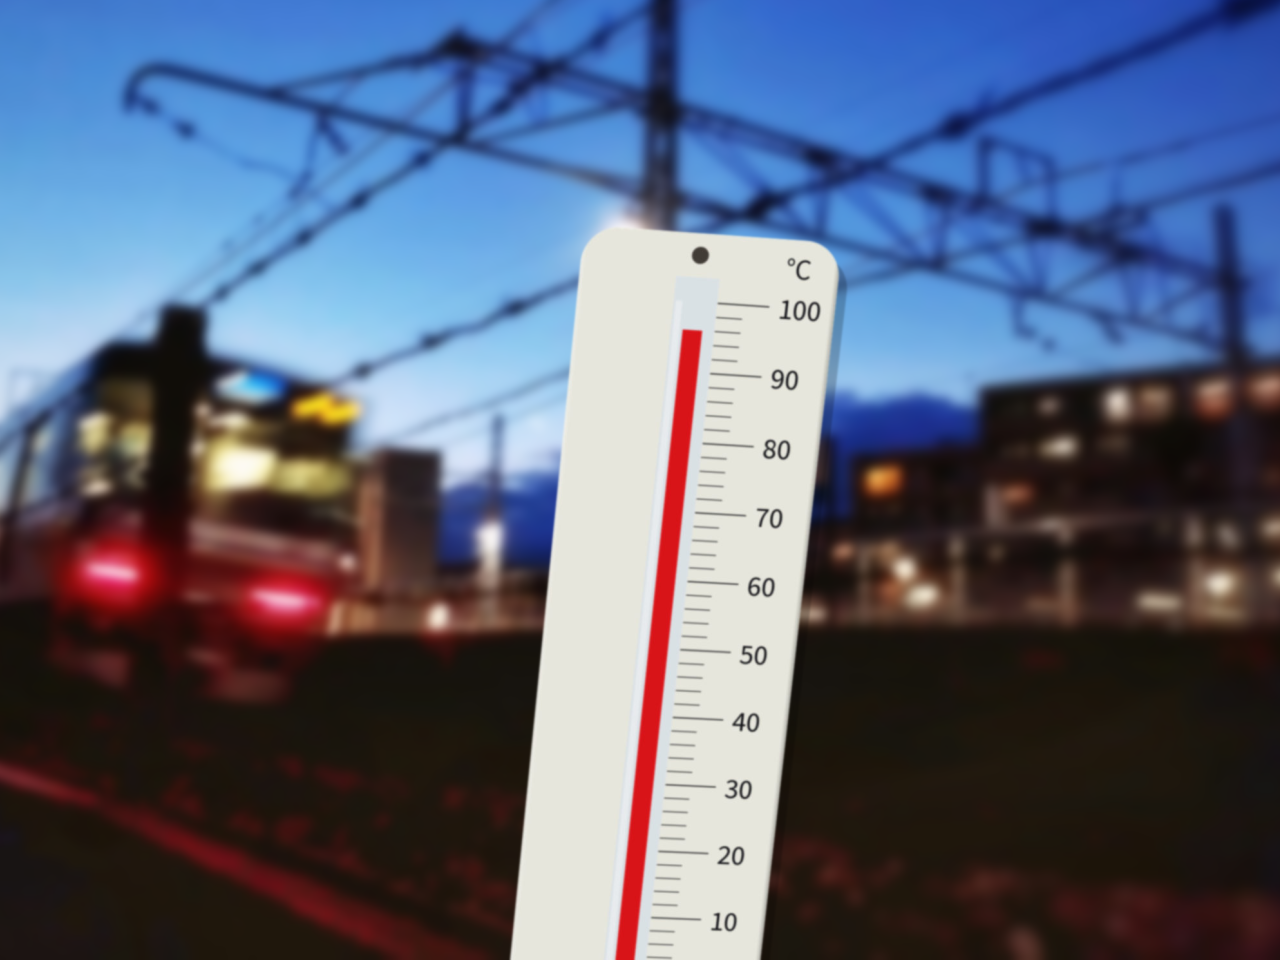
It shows 96 °C
